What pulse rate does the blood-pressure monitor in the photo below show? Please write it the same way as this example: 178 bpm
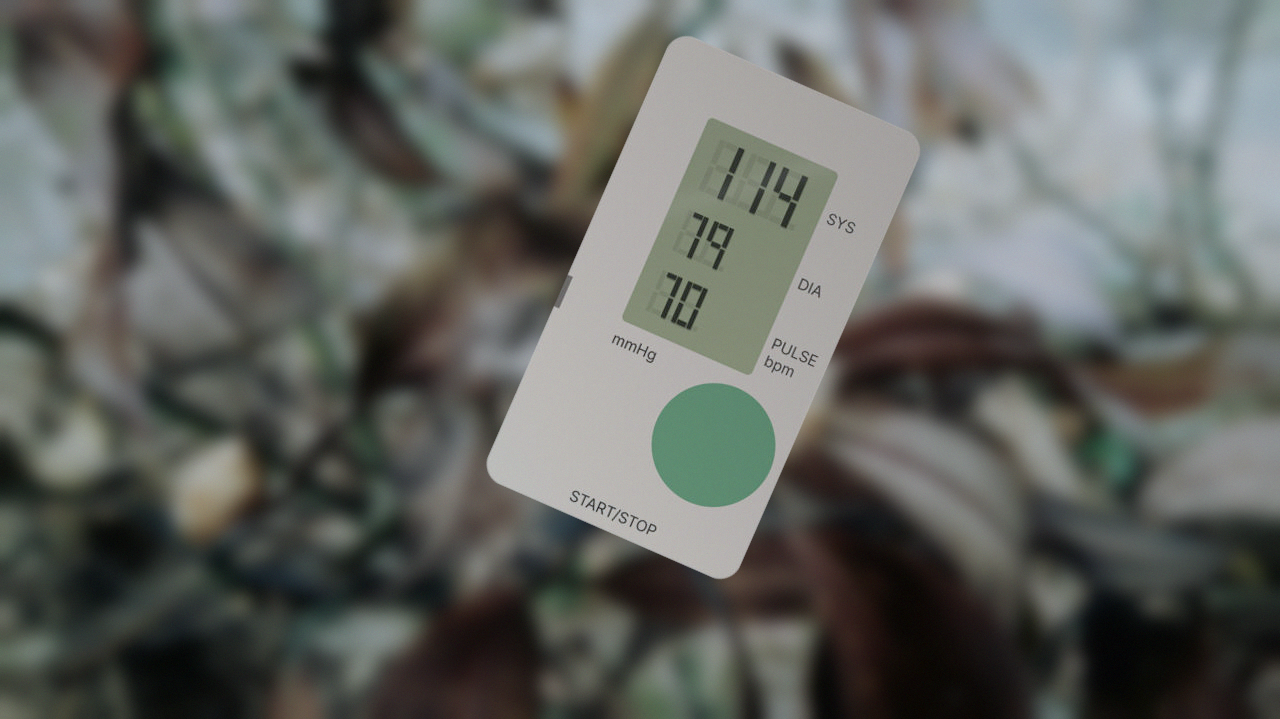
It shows 70 bpm
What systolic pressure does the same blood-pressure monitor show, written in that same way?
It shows 114 mmHg
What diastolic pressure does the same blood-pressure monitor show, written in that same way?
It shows 79 mmHg
